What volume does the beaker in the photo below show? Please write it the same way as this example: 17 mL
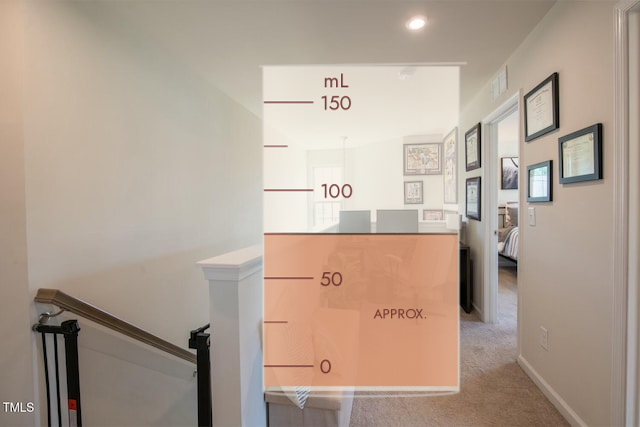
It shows 75 mL
